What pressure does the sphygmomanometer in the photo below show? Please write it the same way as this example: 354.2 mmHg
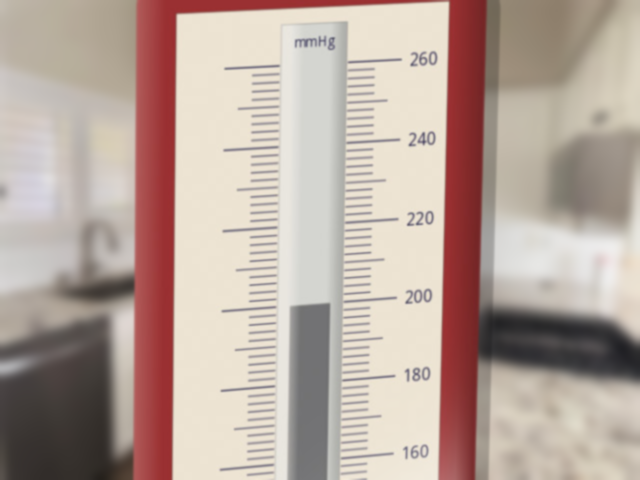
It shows 200 mmHg
